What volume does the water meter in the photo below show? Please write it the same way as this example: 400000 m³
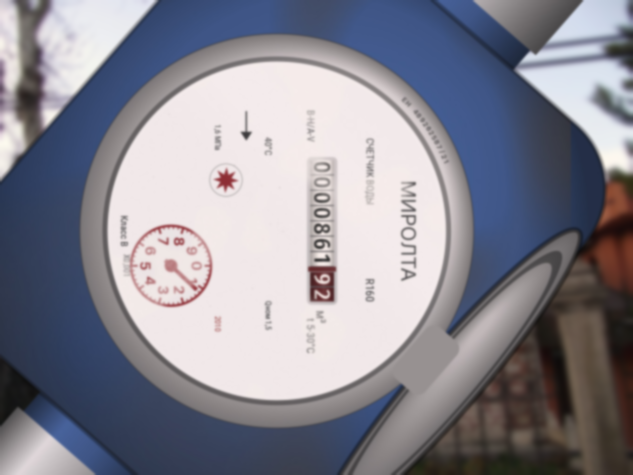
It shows 861.921 m³
